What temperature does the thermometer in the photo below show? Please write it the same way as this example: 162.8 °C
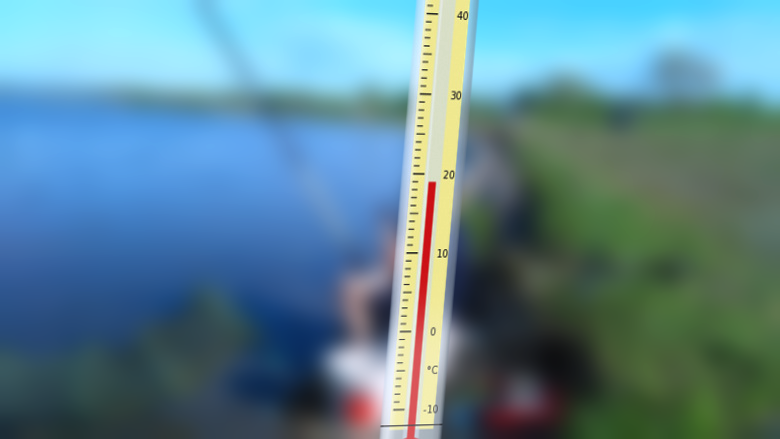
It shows 19 °C
